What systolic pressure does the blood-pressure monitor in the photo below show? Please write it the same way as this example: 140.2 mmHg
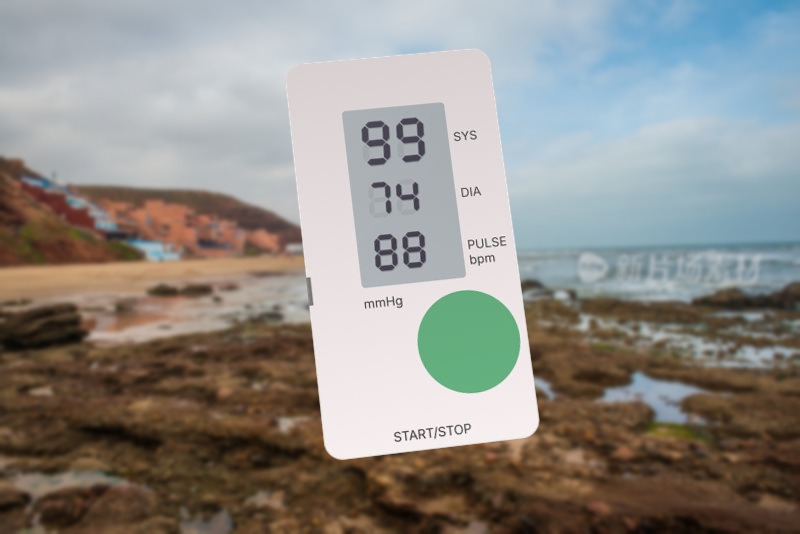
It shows 99 mmHg
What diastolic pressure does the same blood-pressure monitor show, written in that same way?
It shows 74 mmHg
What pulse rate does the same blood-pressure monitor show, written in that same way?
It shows 88 bpm
